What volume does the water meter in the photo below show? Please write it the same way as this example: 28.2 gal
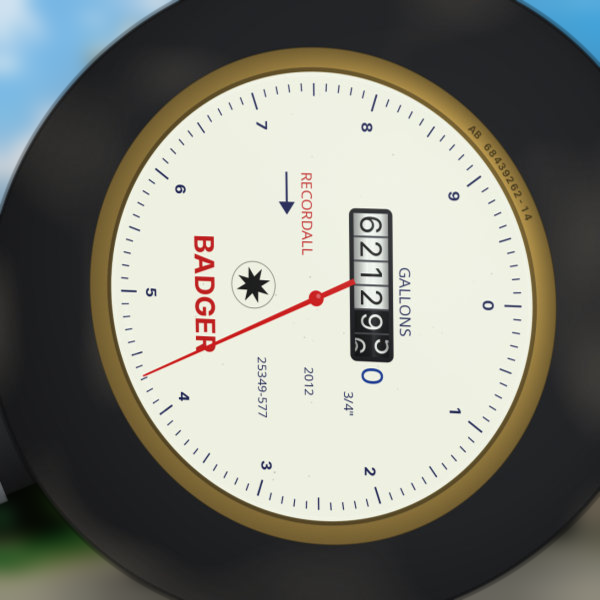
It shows 6212954.3 gal
